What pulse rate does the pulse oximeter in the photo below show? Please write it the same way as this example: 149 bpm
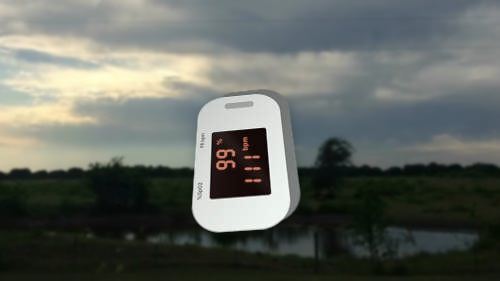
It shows 111 bpm
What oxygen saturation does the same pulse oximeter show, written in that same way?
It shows 99 %
